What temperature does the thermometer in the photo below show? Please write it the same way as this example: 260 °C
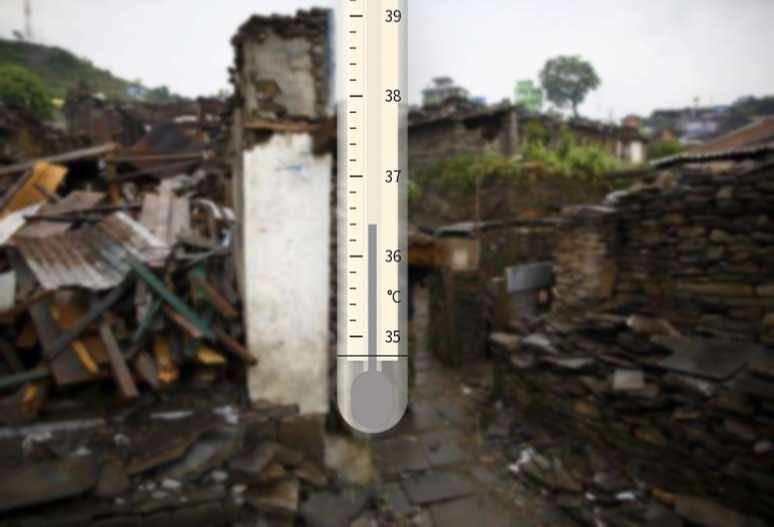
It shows 36.4 °C
